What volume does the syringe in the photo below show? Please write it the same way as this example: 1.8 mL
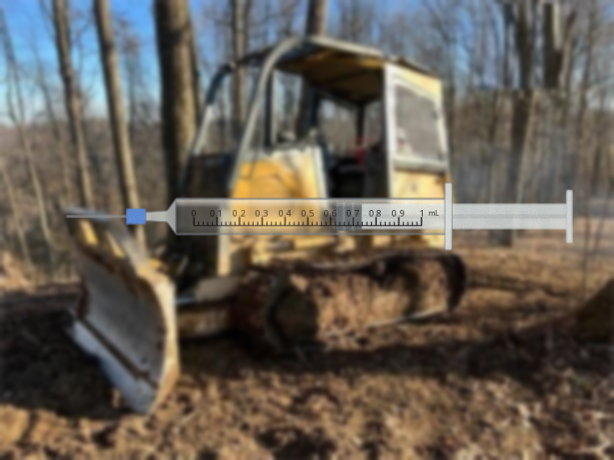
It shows 0.62 mL
